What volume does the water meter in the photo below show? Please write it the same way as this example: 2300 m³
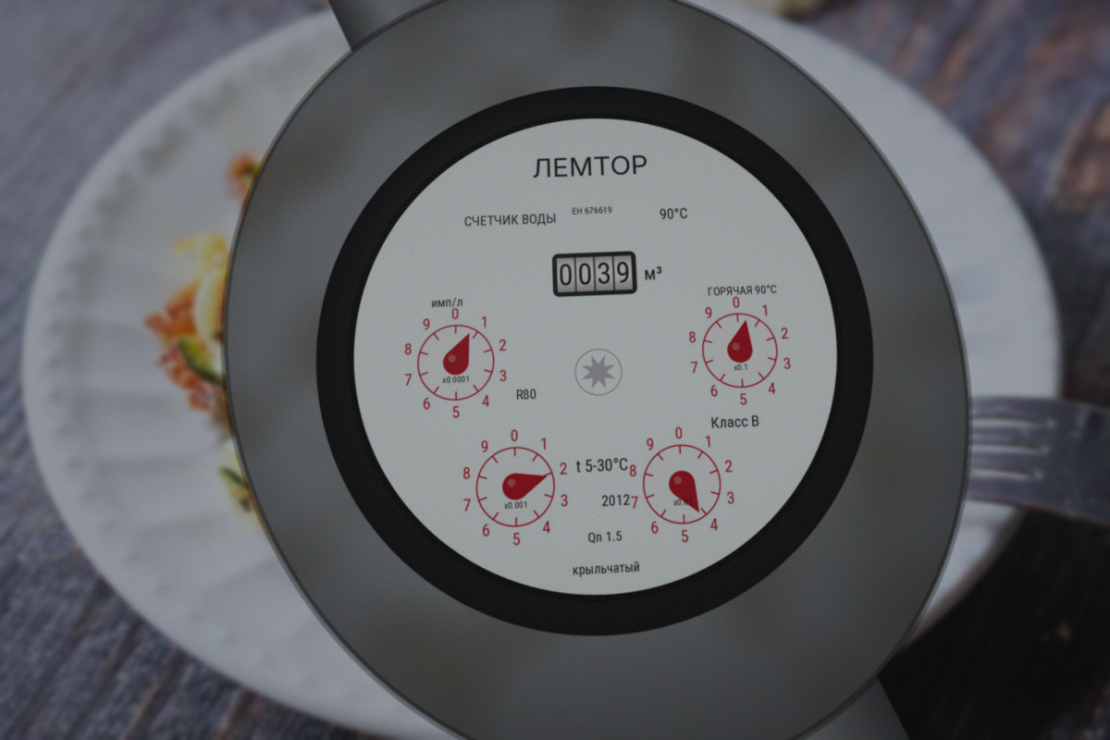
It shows 39.0420 m³
